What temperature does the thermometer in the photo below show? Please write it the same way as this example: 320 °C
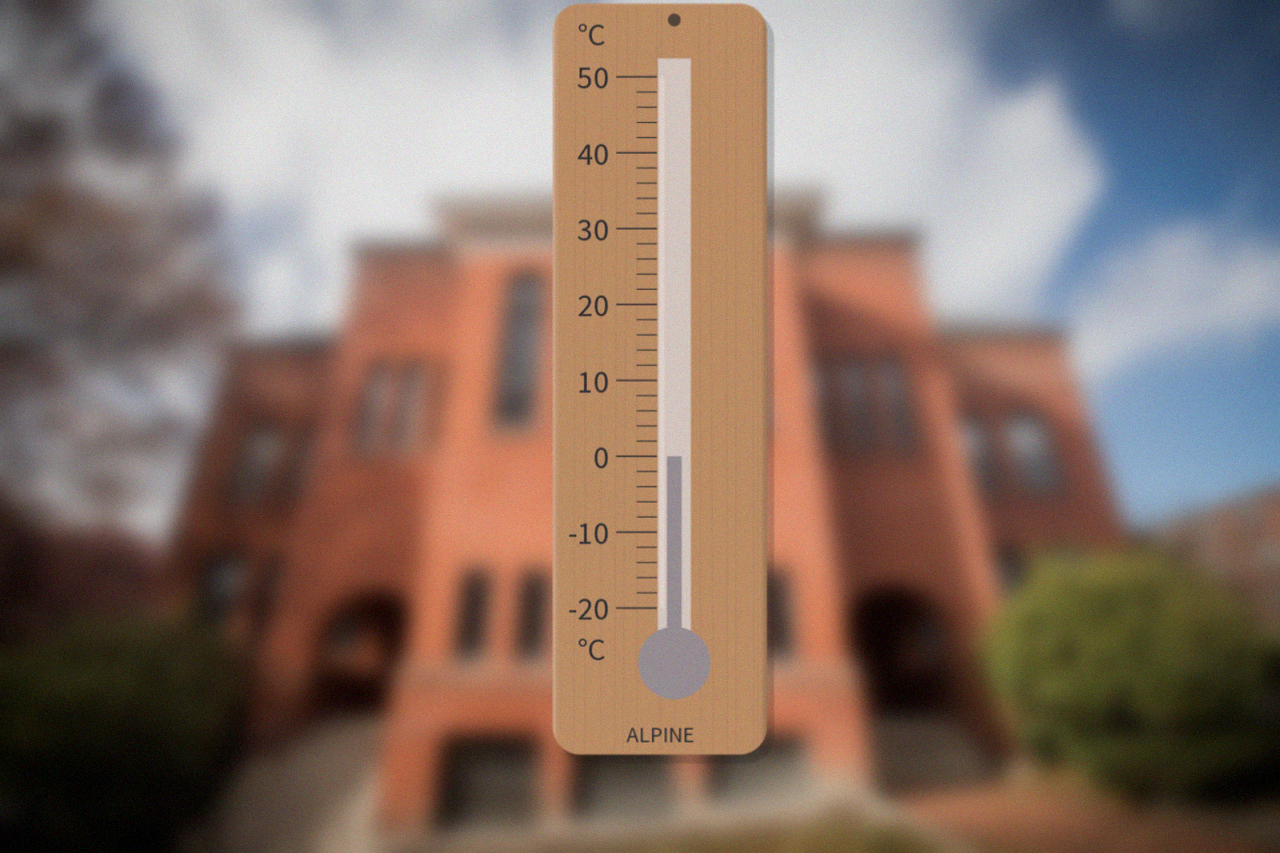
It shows 0 °C
